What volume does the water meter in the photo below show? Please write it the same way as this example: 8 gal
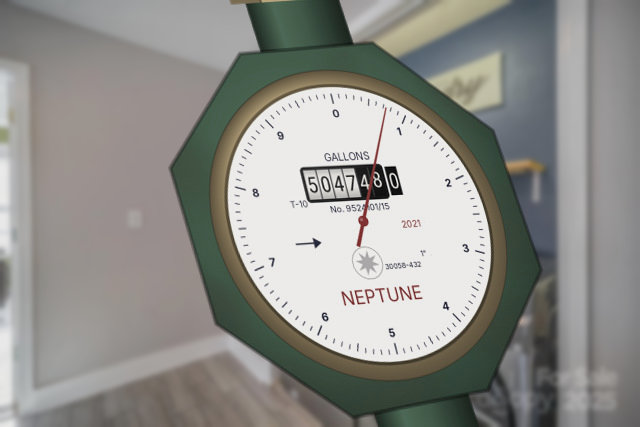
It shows 5047480.7 gal
